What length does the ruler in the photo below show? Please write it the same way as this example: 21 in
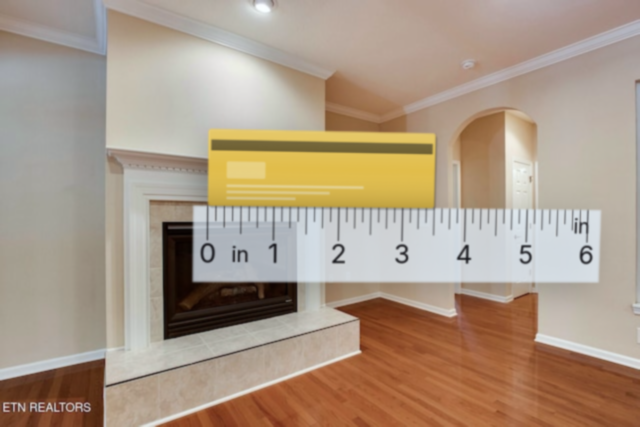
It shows 3.5 in
